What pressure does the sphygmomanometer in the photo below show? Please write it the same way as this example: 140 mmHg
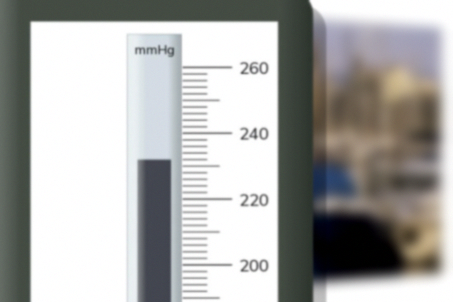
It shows 232 mmHg
